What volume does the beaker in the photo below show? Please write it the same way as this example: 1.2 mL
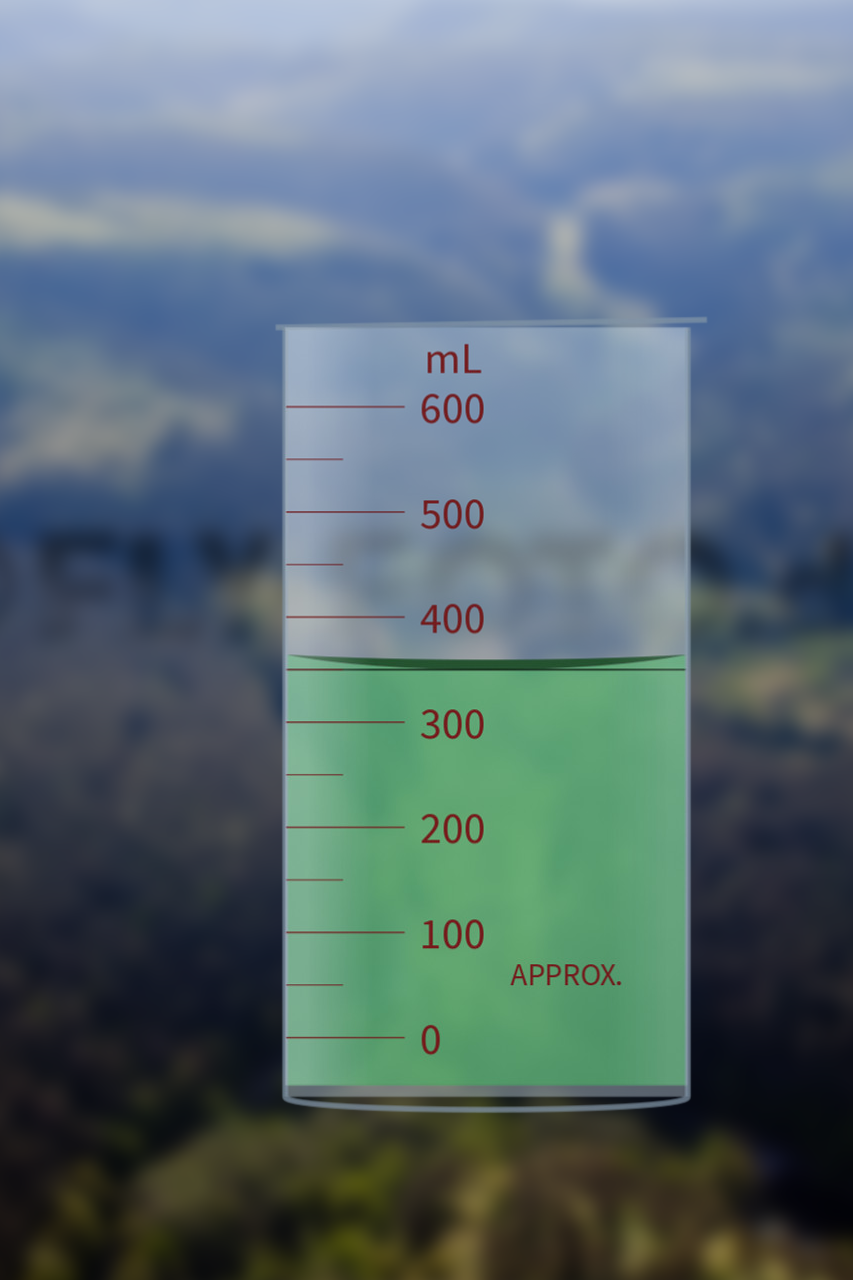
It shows 350 mL
